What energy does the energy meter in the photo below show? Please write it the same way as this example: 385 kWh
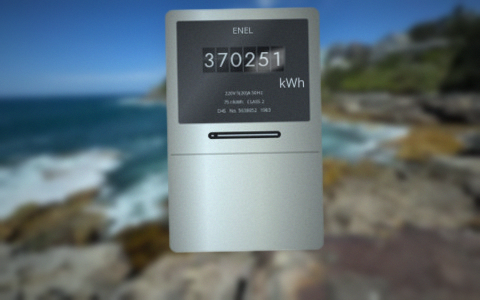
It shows 370251 kWh
